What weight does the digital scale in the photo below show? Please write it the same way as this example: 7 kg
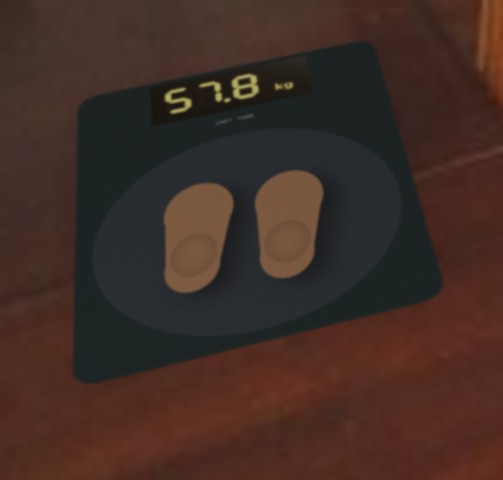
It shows 57.8 kg
